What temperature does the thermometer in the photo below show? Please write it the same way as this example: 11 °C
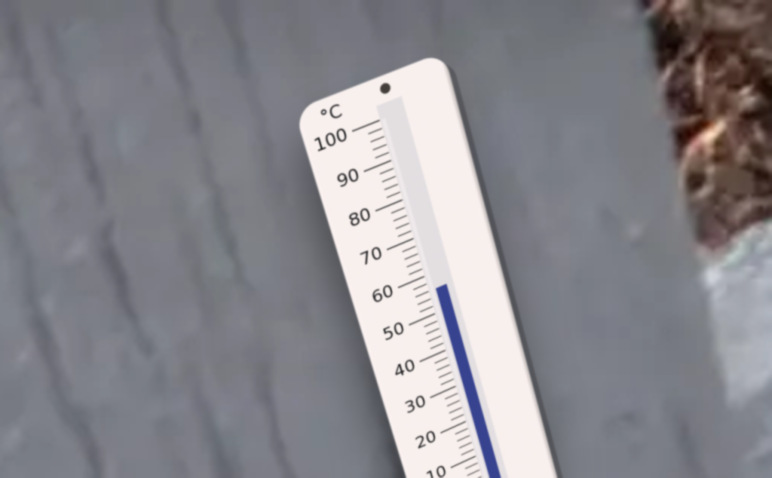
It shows 56 °C
